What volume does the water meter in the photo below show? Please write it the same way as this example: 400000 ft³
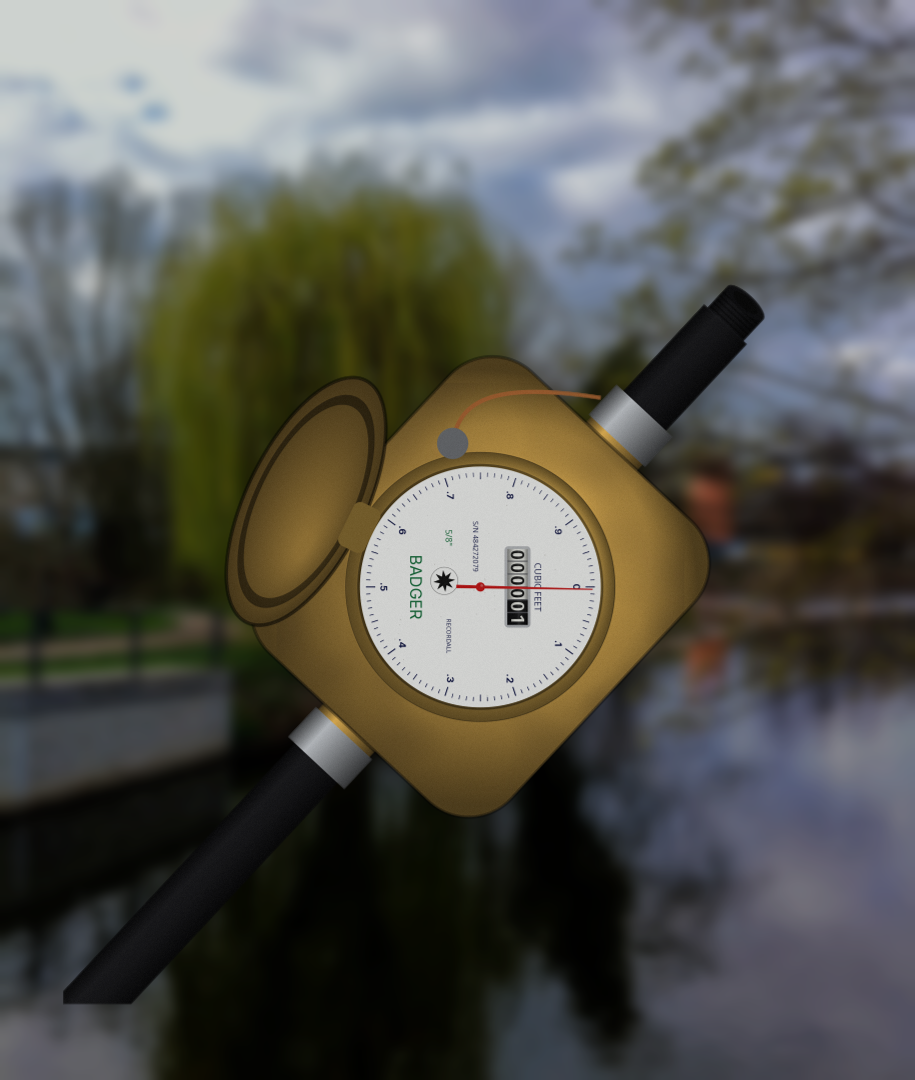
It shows 1.00 ft³
